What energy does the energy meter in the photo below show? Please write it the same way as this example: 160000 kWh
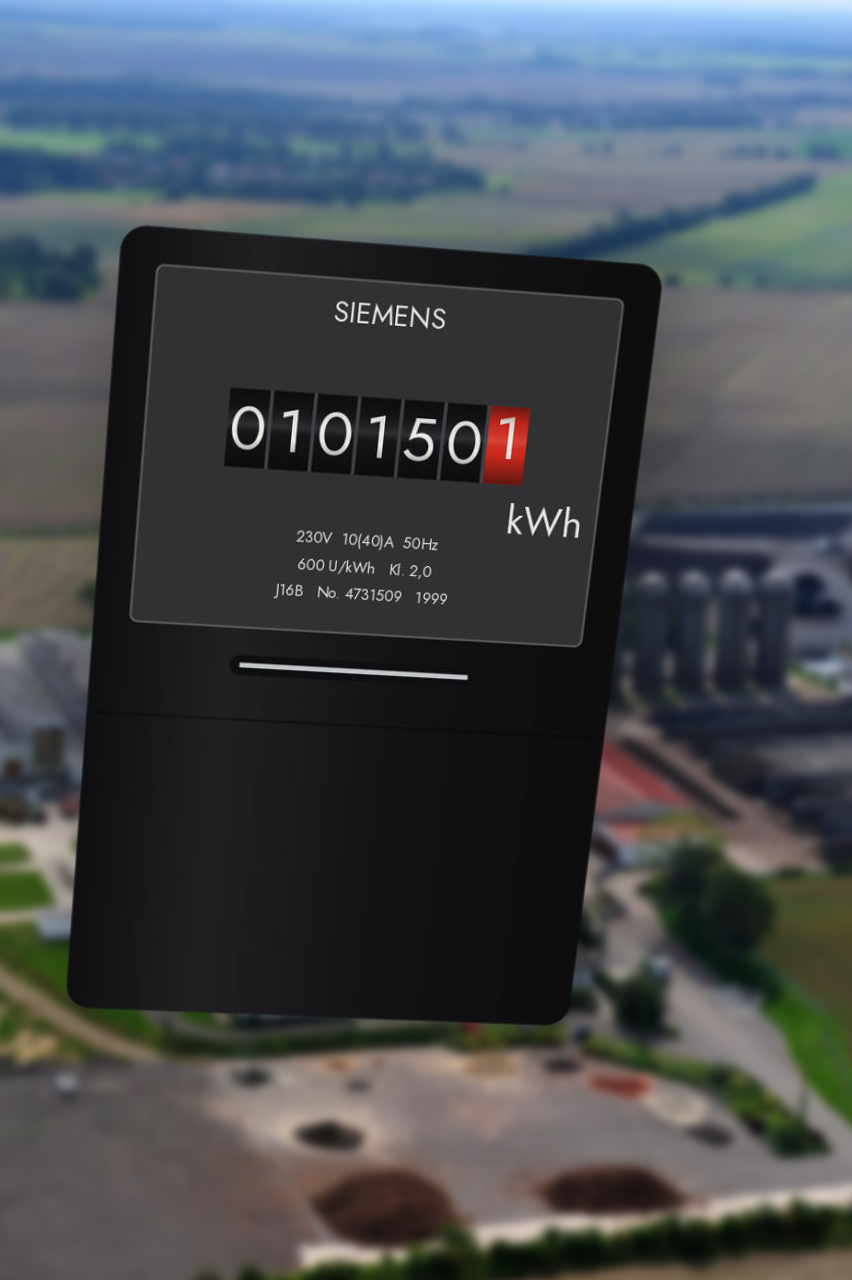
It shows 10150.1 kWh
